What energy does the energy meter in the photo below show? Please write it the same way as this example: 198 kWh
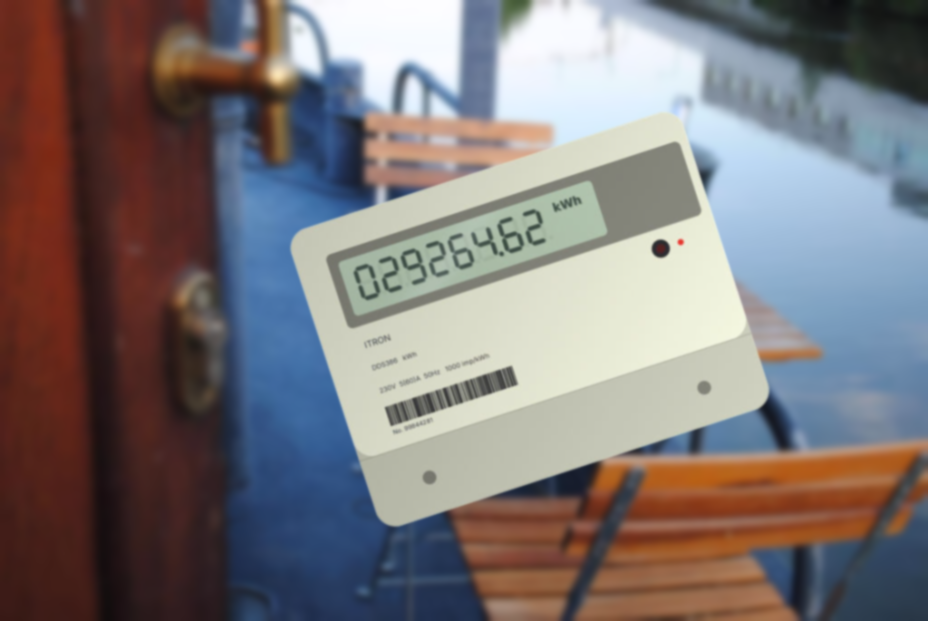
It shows 29264.62 kWh
